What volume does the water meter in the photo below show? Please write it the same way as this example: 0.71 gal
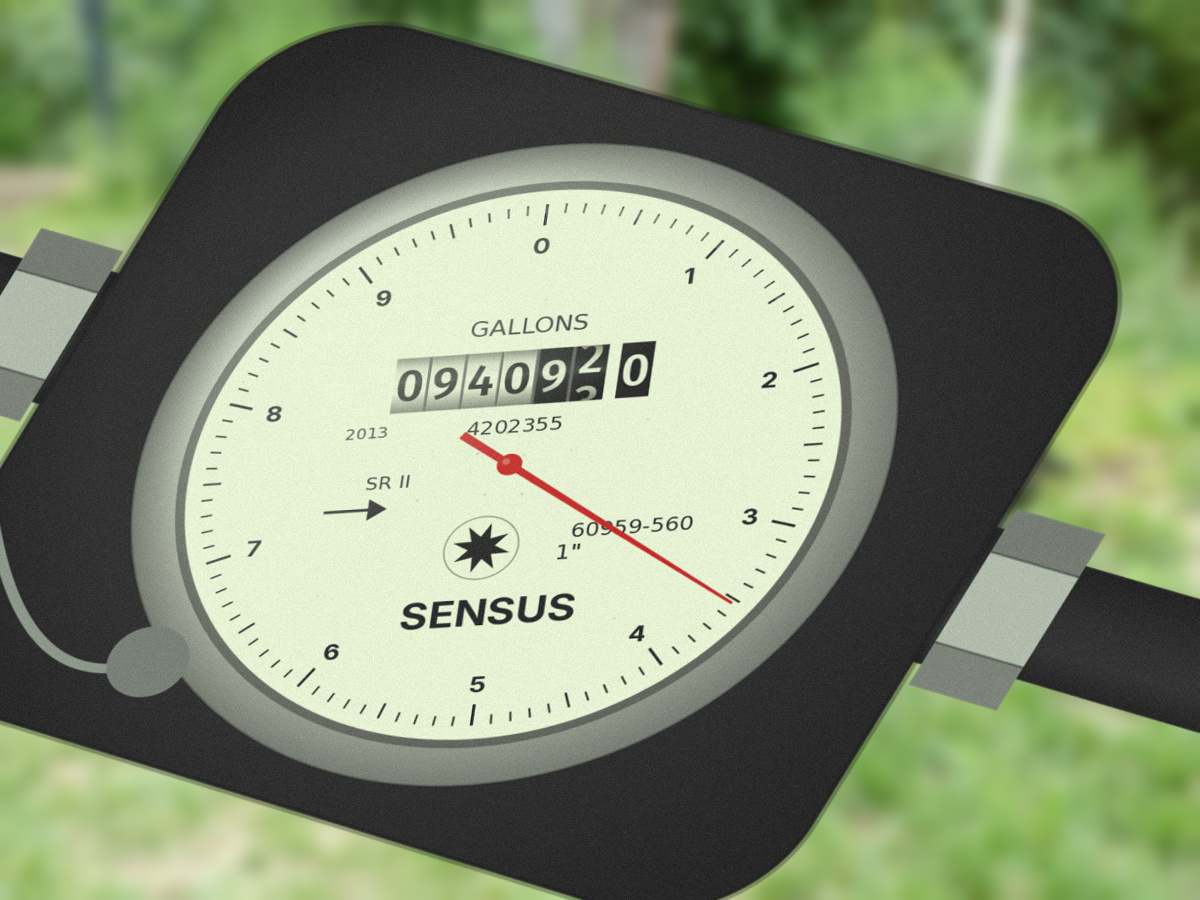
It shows 940923.5 gal
